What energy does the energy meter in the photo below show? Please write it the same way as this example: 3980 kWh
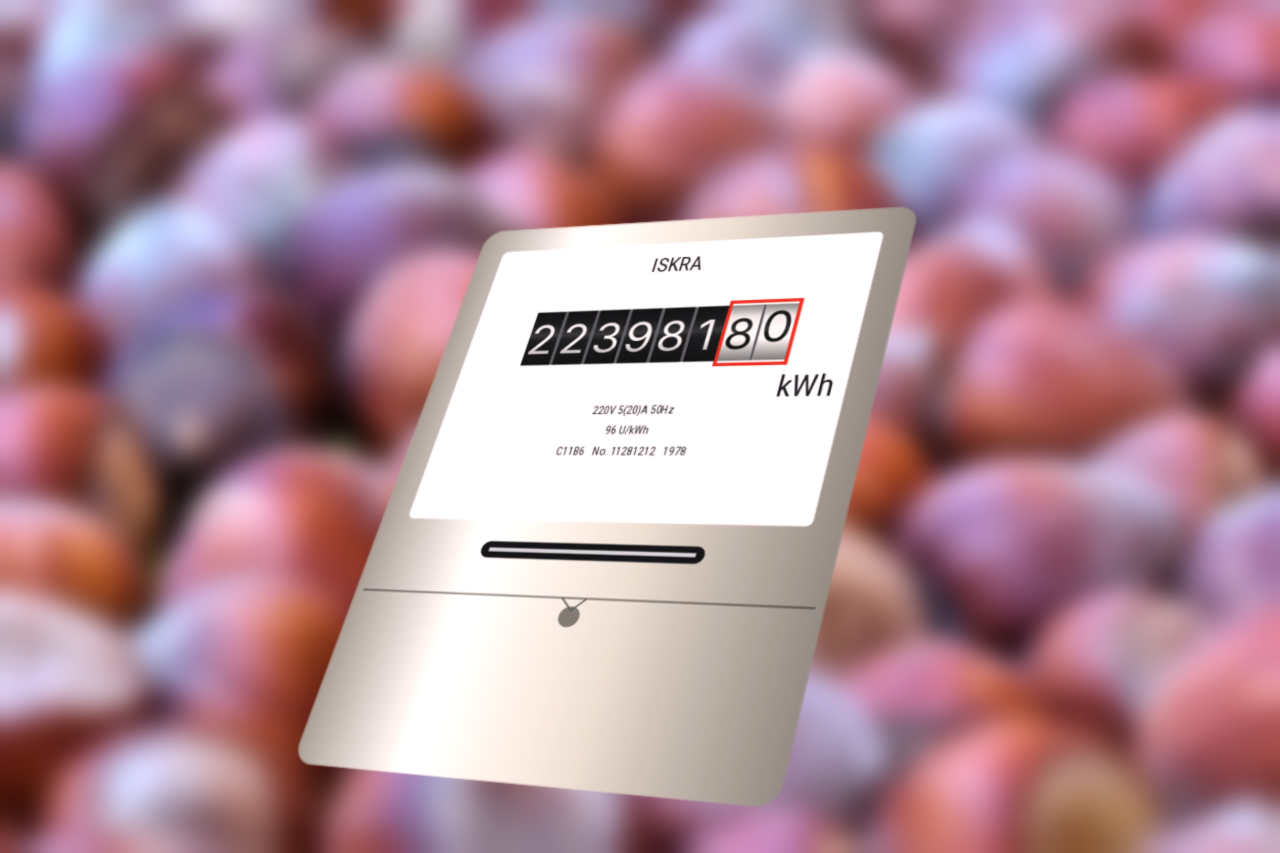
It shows 223981.80 kWh
